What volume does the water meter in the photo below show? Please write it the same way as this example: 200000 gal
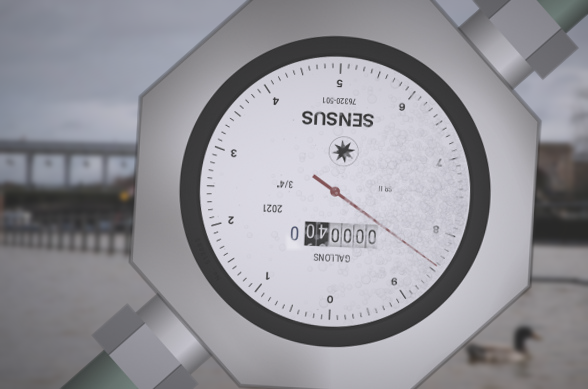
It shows 398.4 gal
